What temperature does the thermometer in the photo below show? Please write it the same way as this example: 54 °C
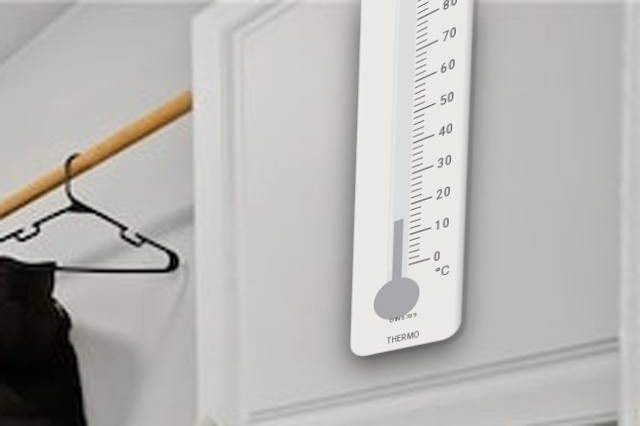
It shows 16 °C
